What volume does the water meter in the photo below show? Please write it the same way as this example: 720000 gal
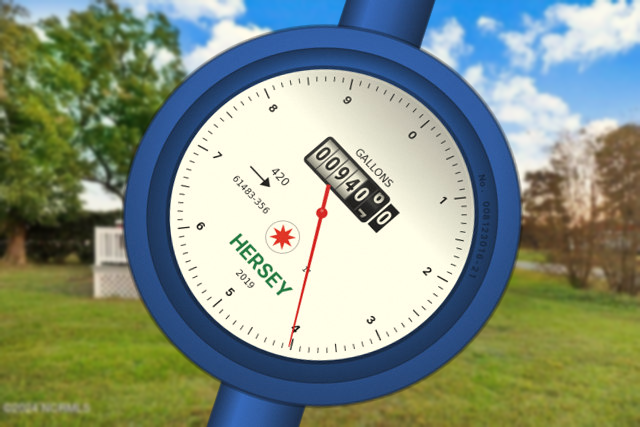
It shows 94064.0 gal
